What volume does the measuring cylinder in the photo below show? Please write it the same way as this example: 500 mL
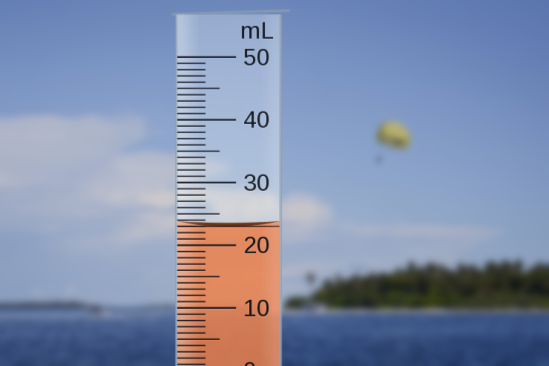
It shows 23 mL
